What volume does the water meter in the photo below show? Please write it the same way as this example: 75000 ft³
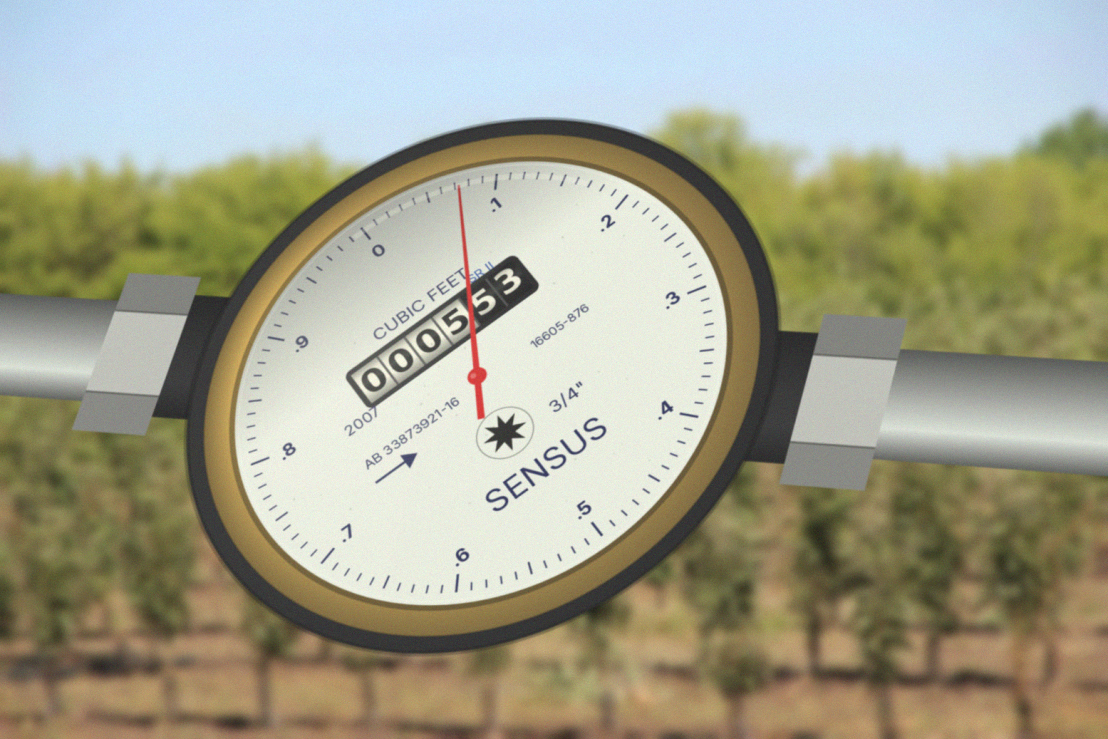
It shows 553.07 ft³
